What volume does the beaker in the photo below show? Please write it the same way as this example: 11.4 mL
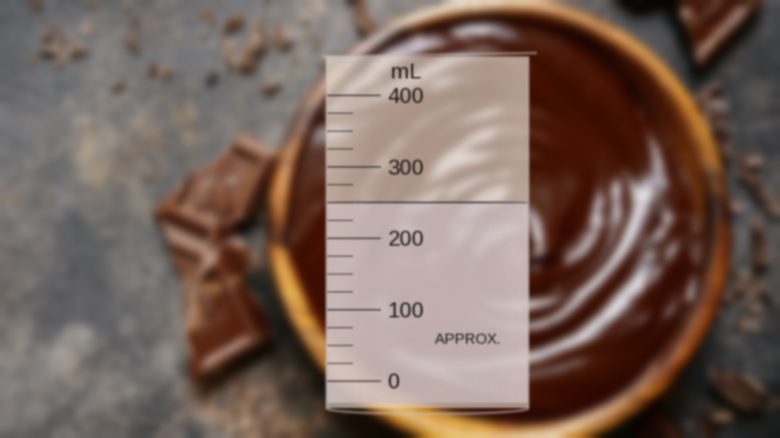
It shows 250 mL
